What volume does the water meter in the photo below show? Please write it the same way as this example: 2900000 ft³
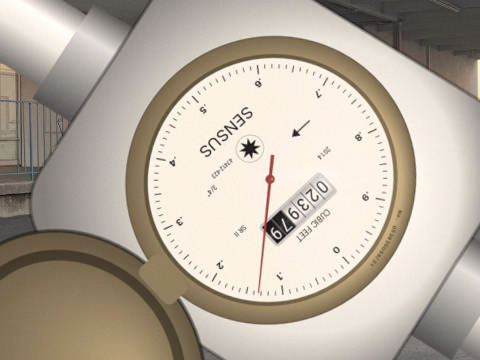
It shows 23979.13 ft³
